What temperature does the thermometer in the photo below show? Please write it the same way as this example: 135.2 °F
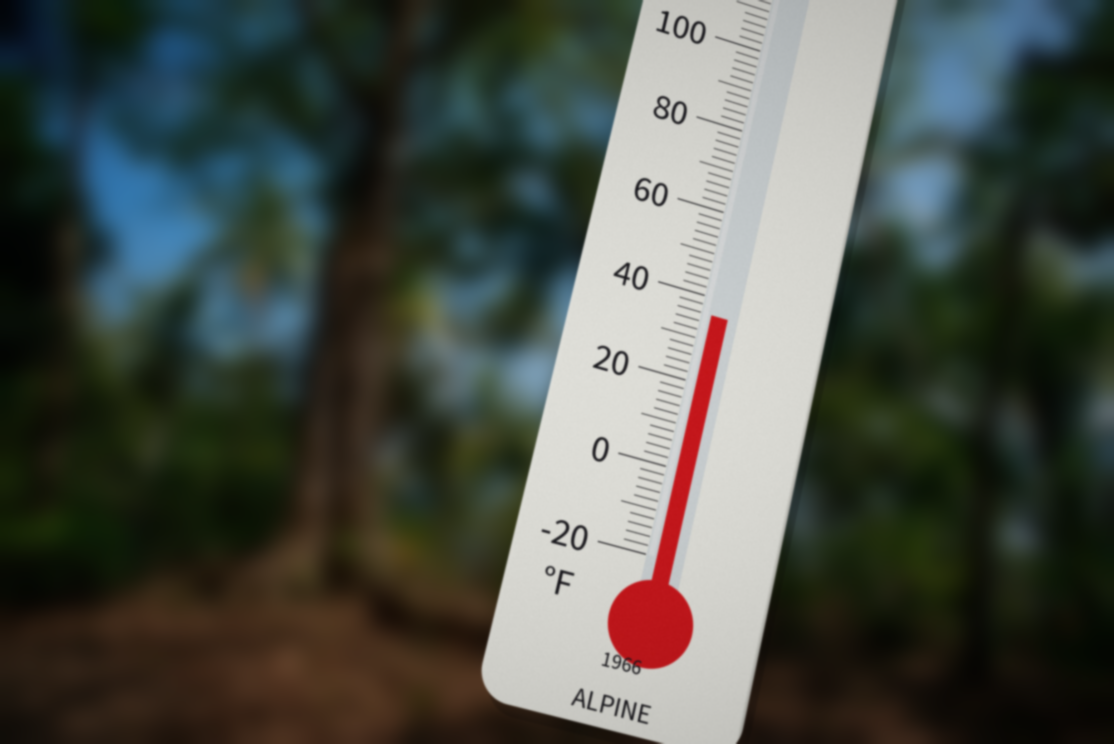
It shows 36 °F
